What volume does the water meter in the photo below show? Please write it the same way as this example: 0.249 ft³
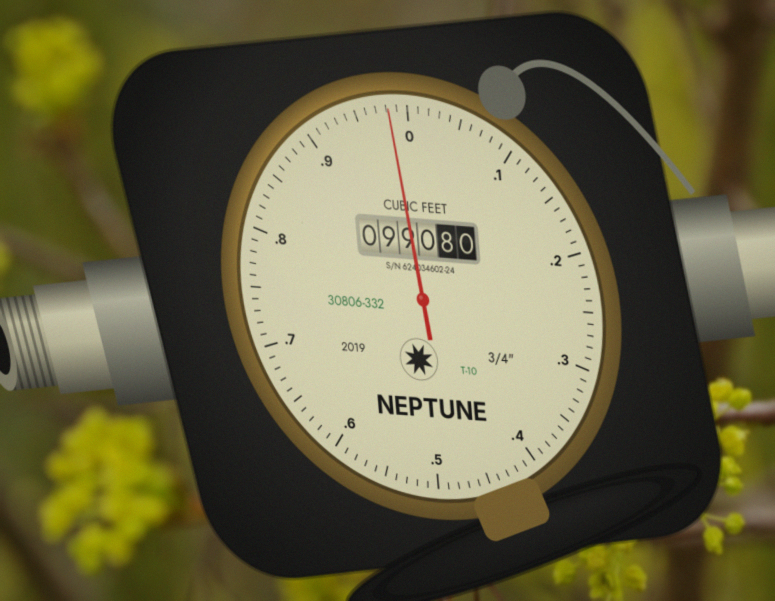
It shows 99079.98 ft³
